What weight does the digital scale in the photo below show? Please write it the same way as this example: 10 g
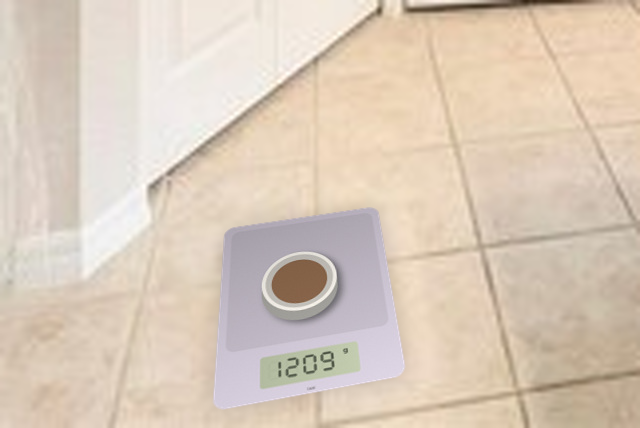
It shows 1209 g
